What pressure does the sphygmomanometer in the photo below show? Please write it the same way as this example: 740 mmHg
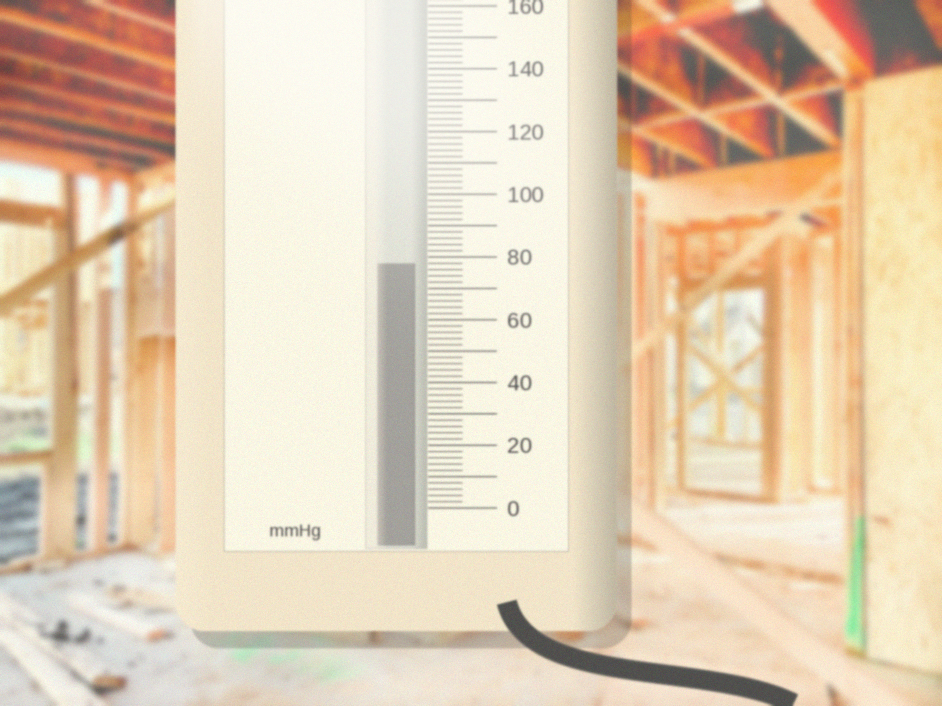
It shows 78 mmHg
